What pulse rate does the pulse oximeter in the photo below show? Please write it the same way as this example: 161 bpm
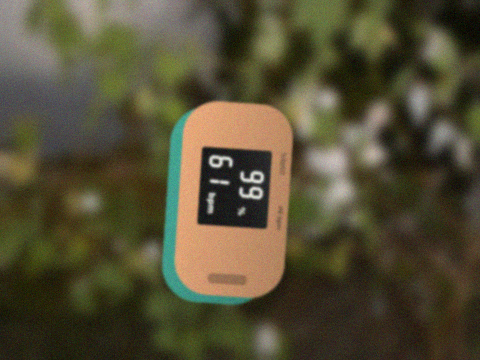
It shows 61 bpm
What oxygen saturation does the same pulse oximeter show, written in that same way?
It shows 99 %
